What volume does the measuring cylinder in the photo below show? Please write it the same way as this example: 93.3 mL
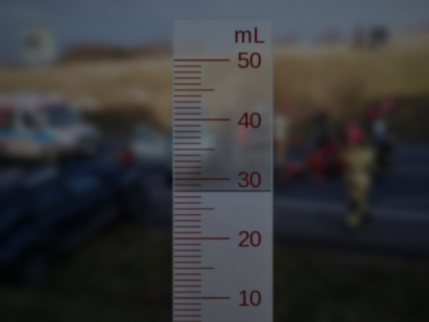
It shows 28 mL
